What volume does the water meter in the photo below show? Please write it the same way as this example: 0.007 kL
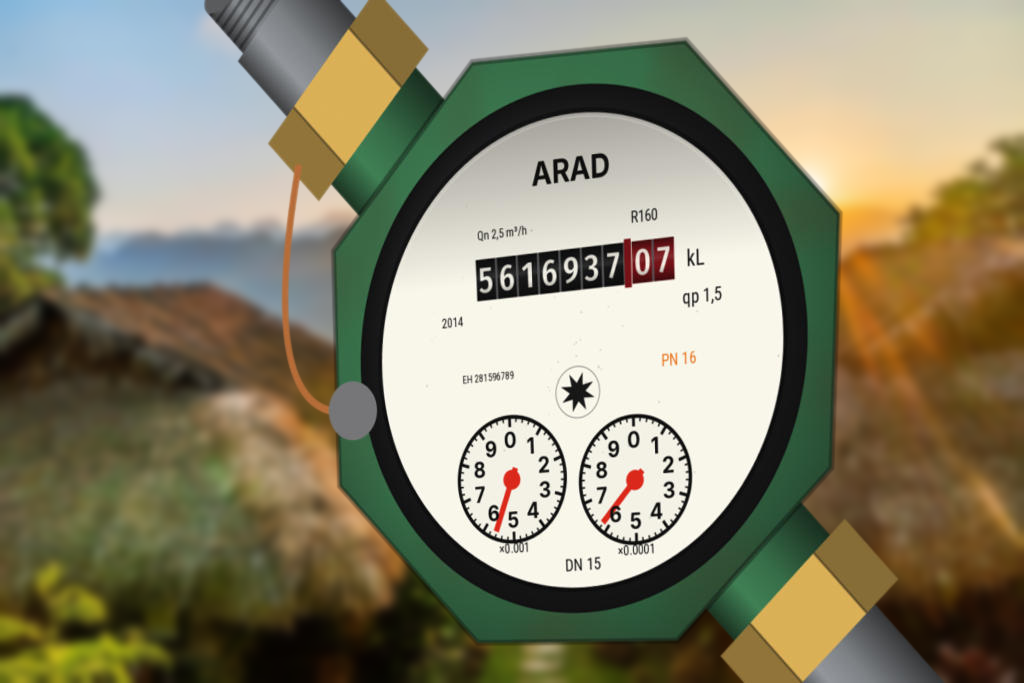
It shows 5616937.0756 kL
